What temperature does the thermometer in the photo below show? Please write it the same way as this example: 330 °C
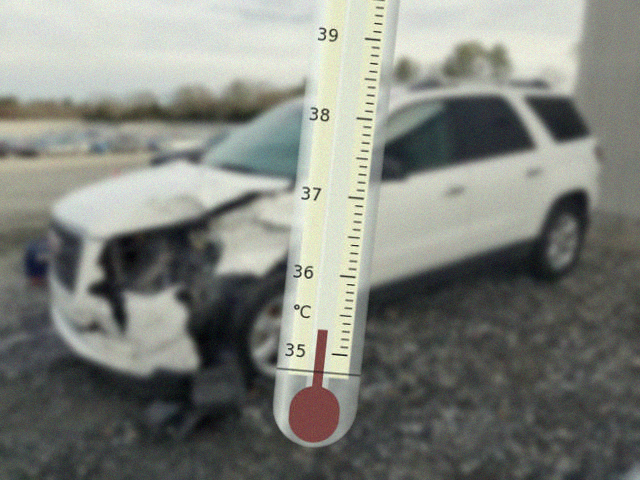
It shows 35.3 °C
